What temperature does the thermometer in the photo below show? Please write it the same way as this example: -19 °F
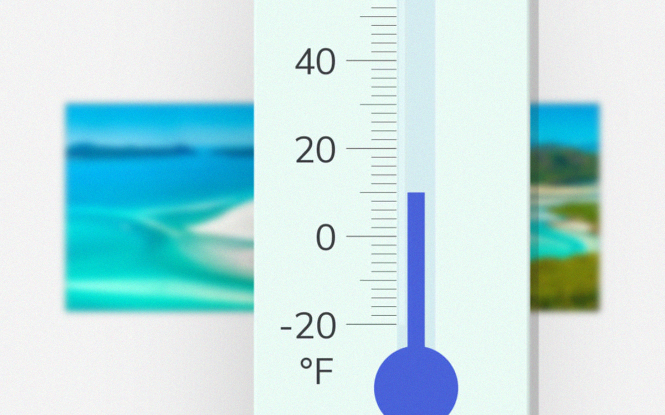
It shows 10 °F
